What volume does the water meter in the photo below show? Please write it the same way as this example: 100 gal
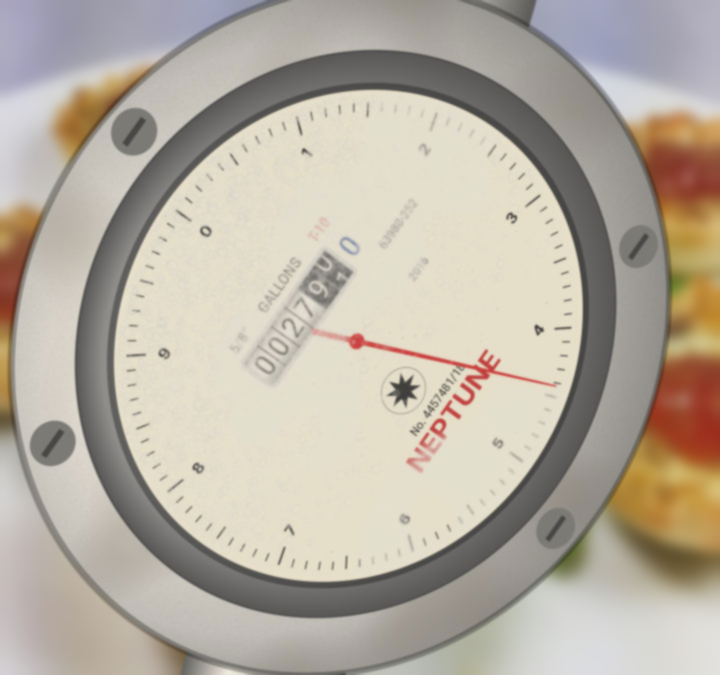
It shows 27904.4 gal
